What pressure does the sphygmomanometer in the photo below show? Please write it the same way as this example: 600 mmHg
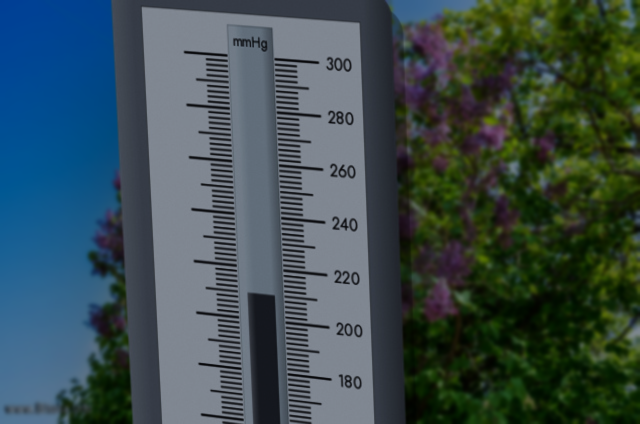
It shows 210 mmHg
